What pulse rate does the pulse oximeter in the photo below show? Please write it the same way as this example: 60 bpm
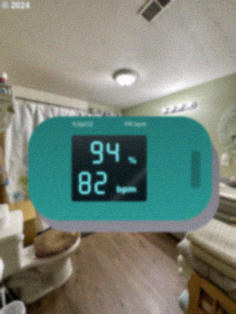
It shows 82 bpm
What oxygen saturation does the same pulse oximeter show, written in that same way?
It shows 94 %
